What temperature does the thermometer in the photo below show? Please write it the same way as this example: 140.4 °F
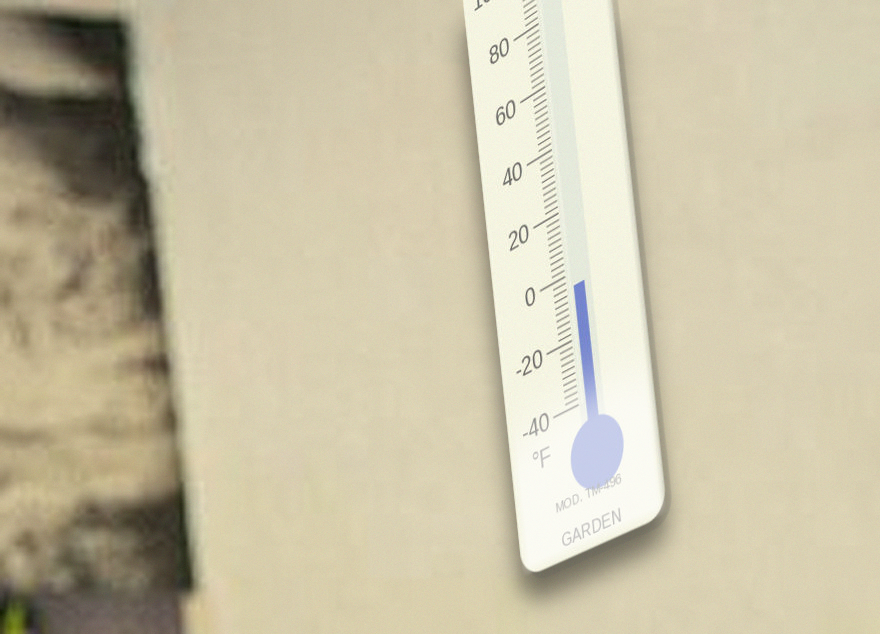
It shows -4 °F
